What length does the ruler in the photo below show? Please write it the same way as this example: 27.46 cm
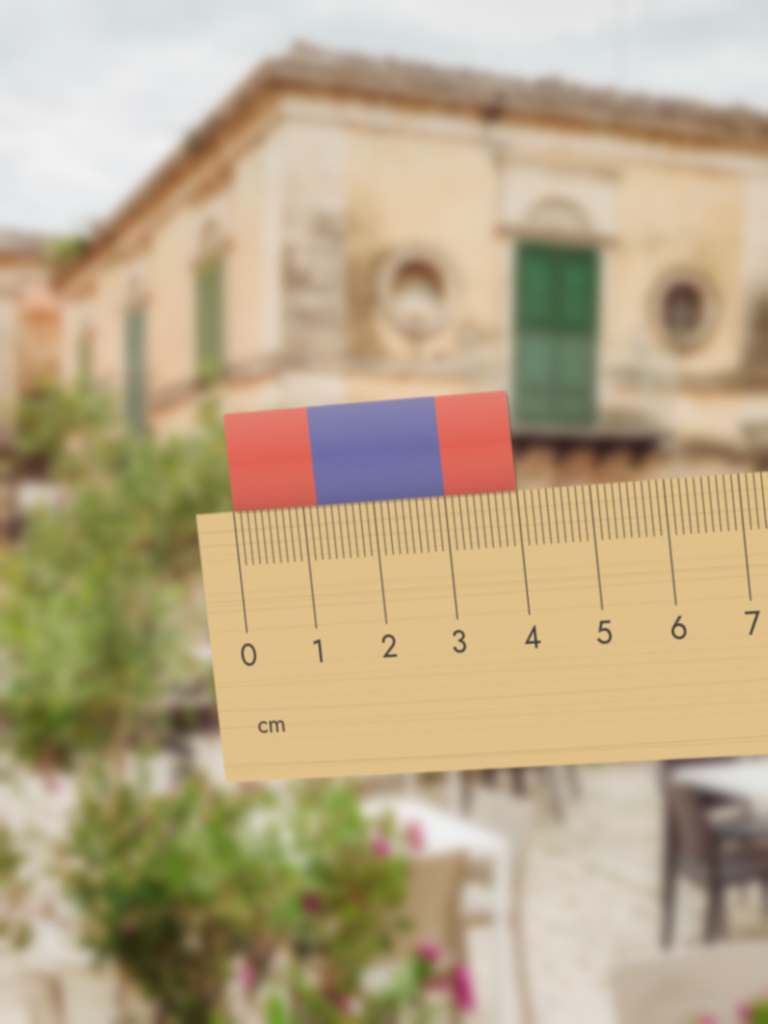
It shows 4 cm
